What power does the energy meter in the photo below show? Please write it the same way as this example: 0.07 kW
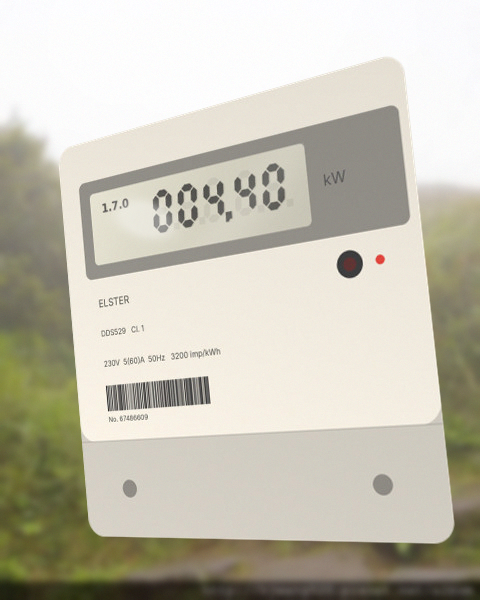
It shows 4.40 kW
